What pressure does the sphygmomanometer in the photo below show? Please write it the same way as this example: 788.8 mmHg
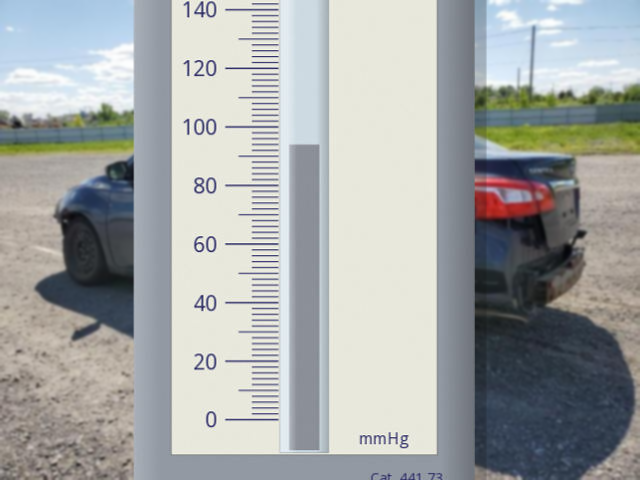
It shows 94 mmHg
